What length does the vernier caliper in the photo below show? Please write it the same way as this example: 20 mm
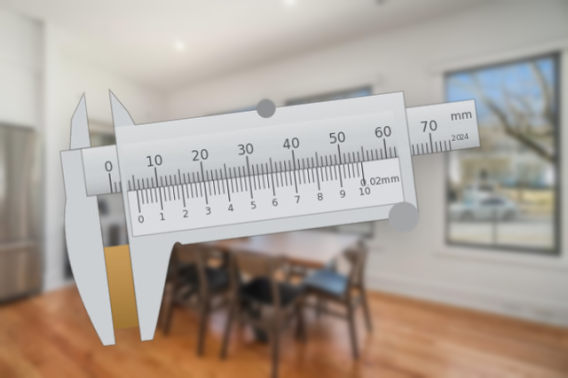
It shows 5.5 mm
